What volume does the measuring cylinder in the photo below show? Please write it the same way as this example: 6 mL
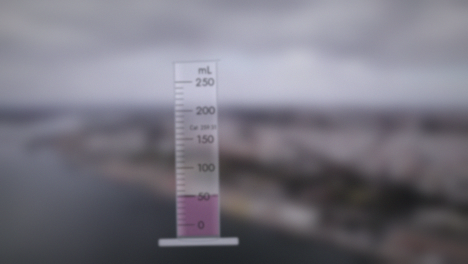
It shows 50 mL
